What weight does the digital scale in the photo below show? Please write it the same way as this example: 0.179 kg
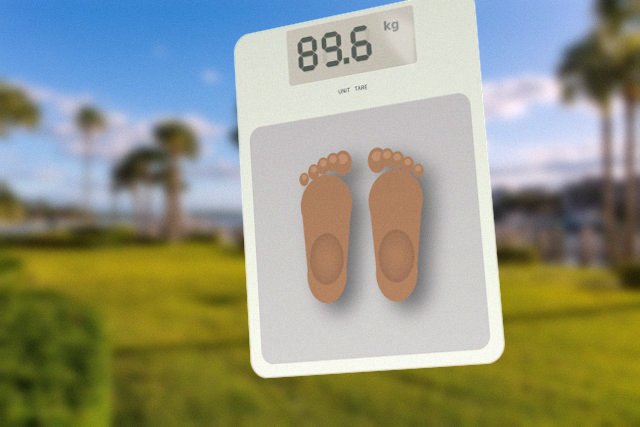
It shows 89.6 kg
